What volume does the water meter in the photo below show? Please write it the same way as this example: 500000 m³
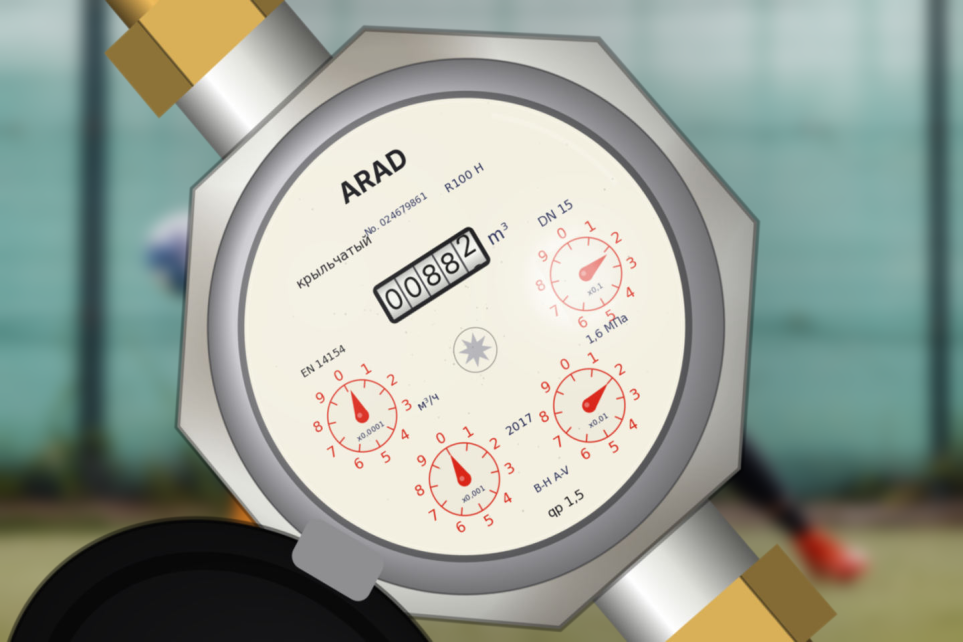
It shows 882.2200 m³
